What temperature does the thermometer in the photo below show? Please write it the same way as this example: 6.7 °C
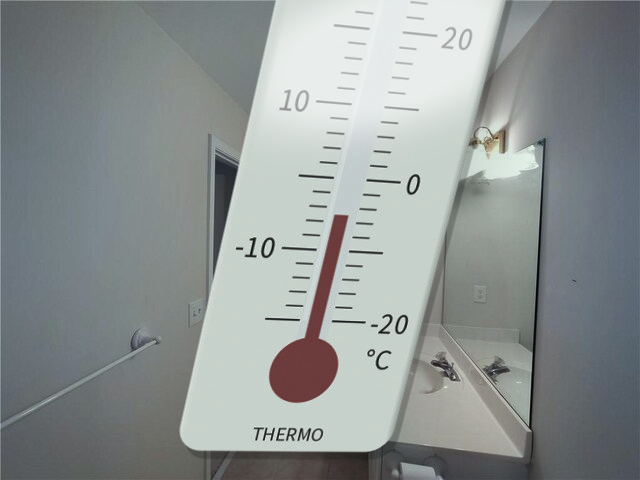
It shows -5 °C
